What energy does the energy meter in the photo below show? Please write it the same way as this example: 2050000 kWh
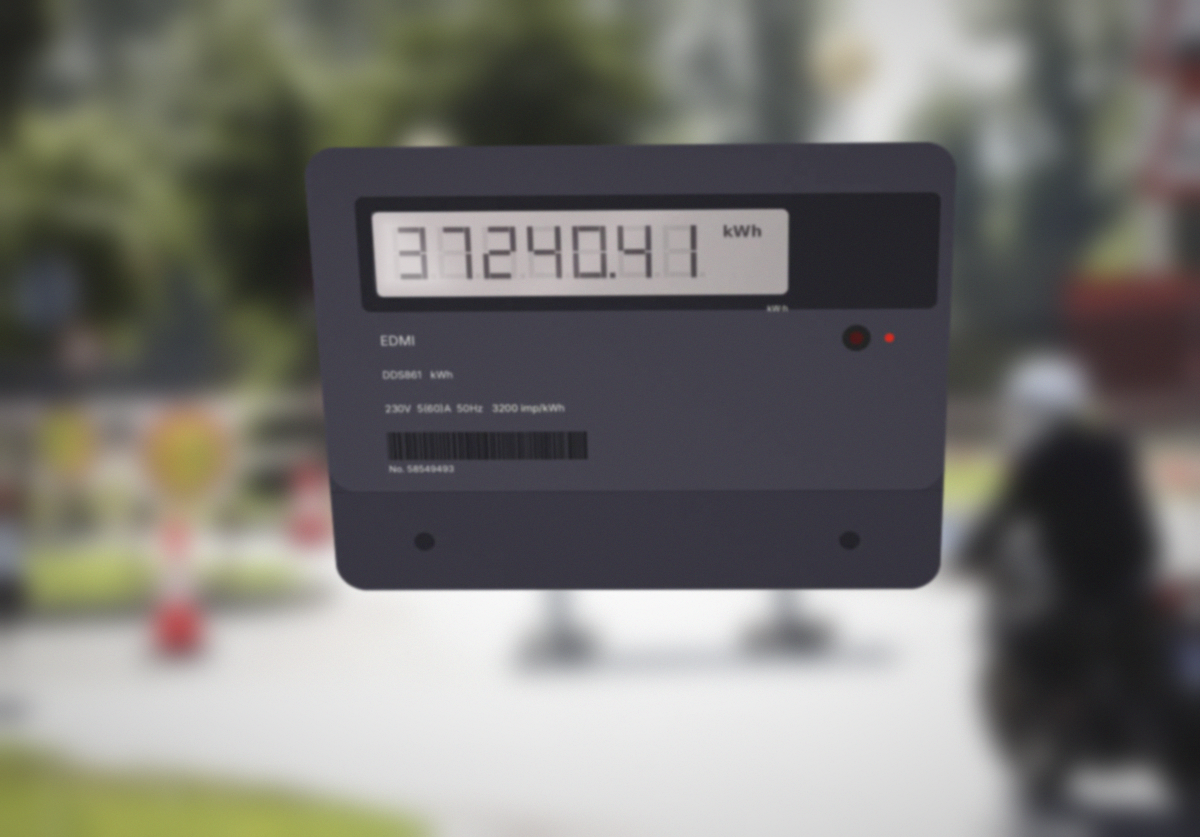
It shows 37240.41 kWh
